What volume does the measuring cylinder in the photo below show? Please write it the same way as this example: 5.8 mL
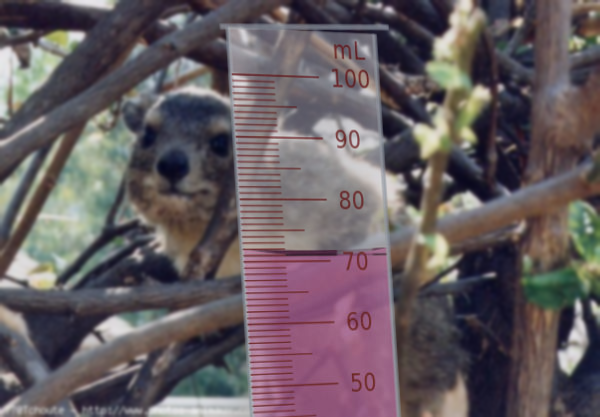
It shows 71 mL
